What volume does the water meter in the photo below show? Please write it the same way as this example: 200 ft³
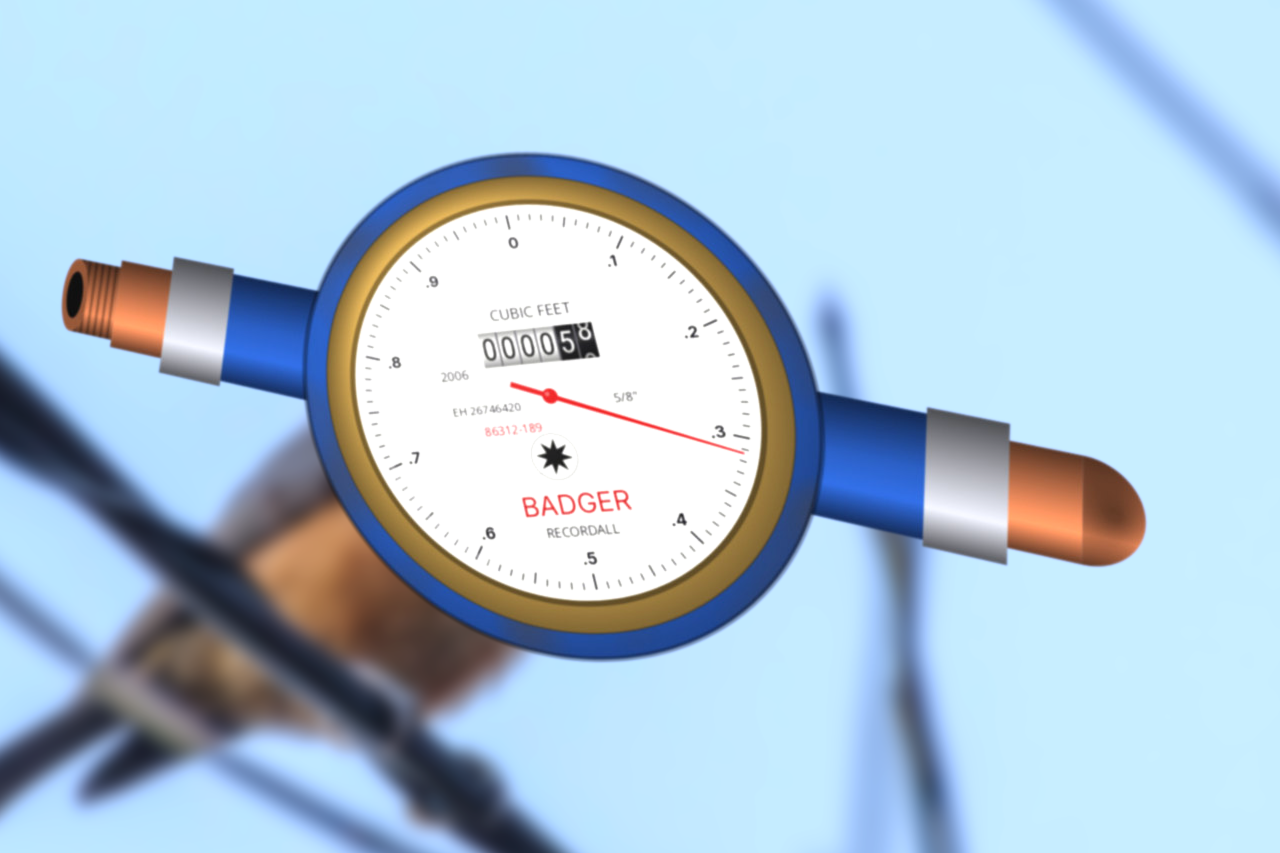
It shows 58.31 ft³
